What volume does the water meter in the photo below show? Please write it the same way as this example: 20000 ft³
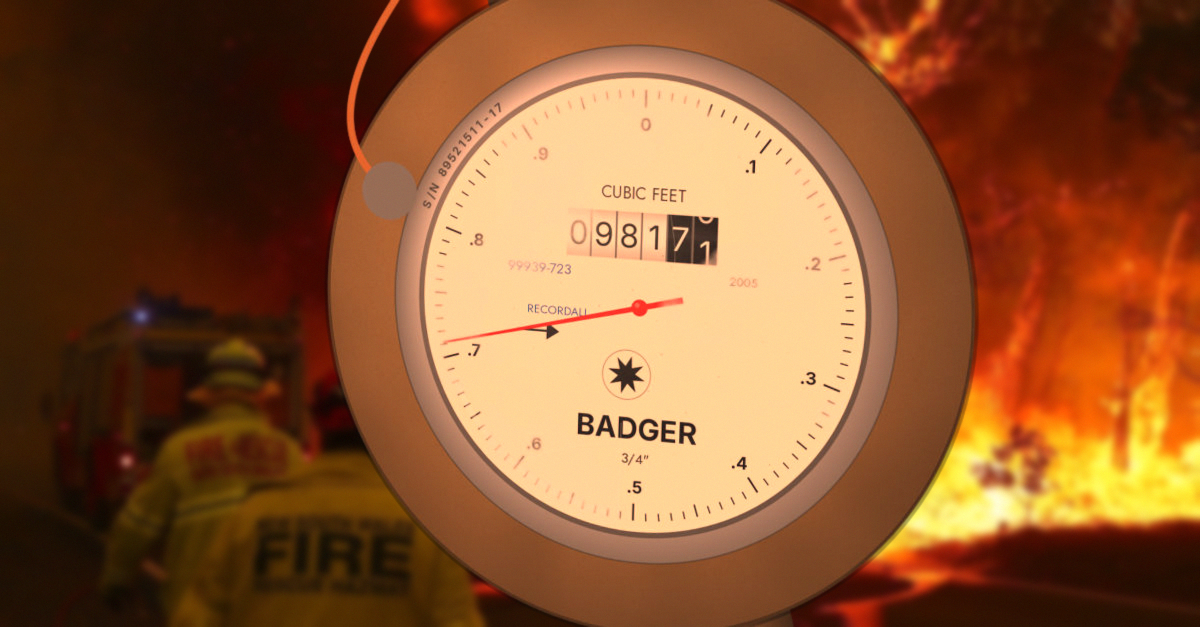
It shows 98170.71 ft³
